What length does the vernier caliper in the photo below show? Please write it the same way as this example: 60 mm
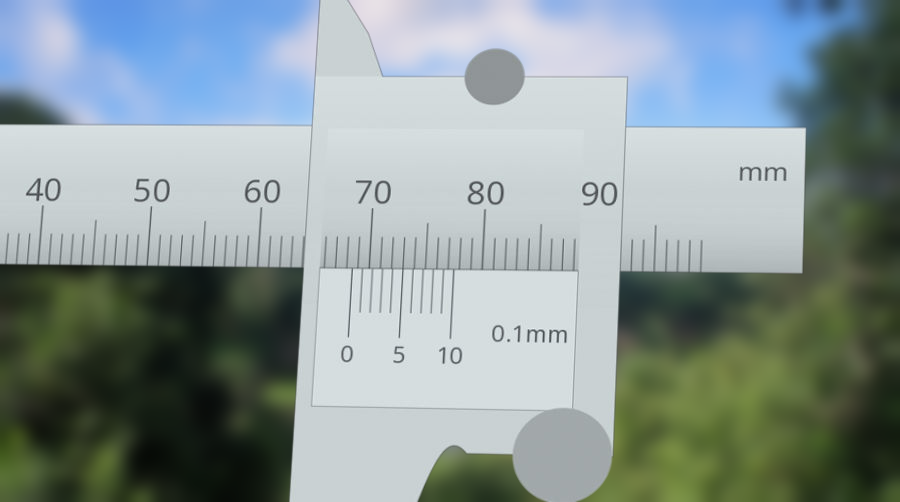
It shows 68.5 mm
